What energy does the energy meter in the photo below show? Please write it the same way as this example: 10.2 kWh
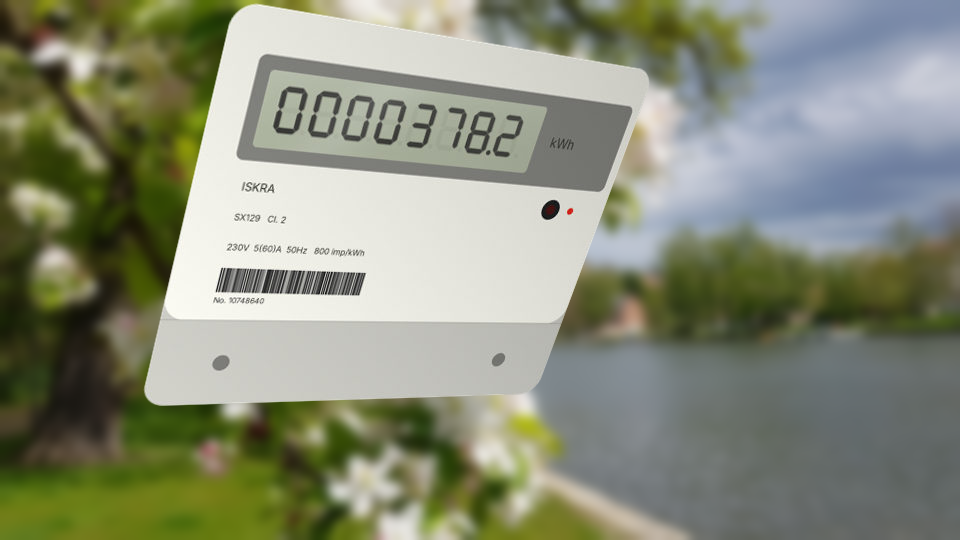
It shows 378.2 kWh
